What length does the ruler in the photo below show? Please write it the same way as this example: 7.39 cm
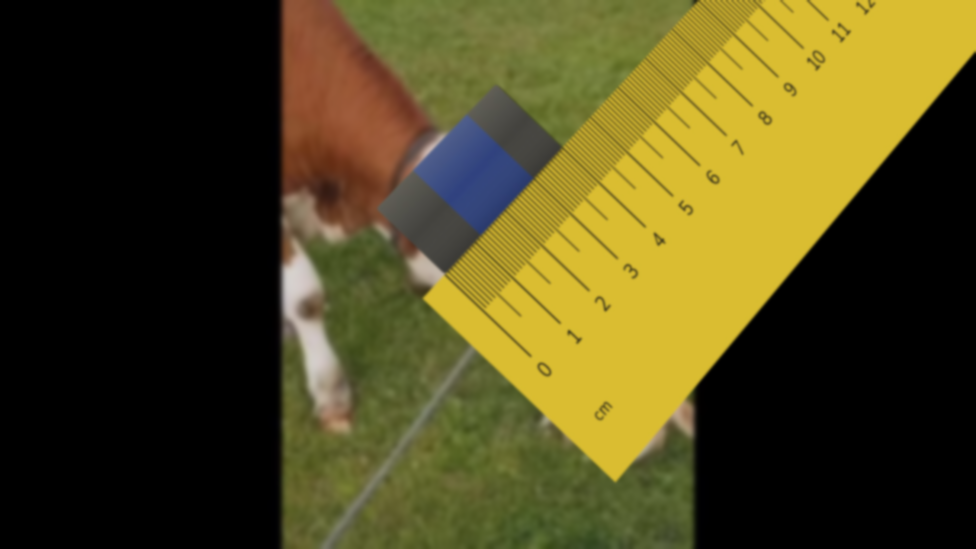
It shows 4 cm
